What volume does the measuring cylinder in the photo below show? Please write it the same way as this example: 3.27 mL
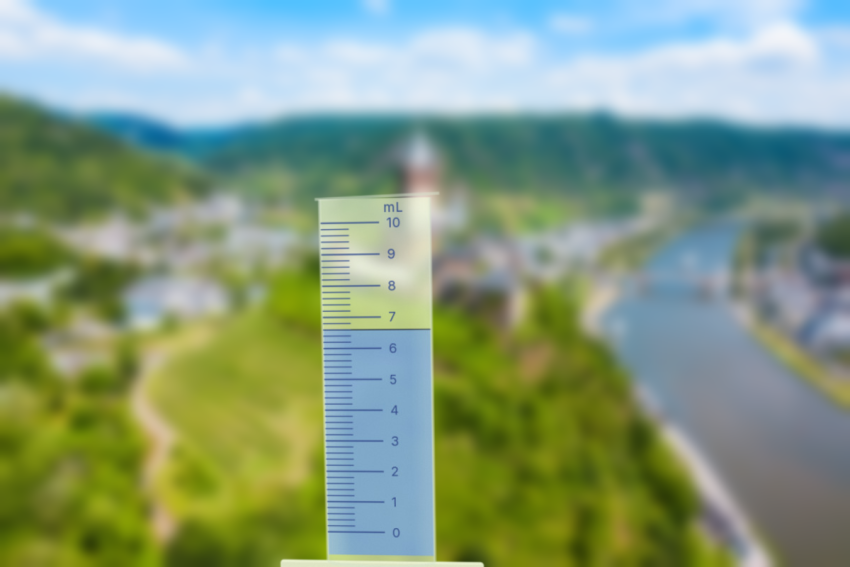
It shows 6.6 mL
